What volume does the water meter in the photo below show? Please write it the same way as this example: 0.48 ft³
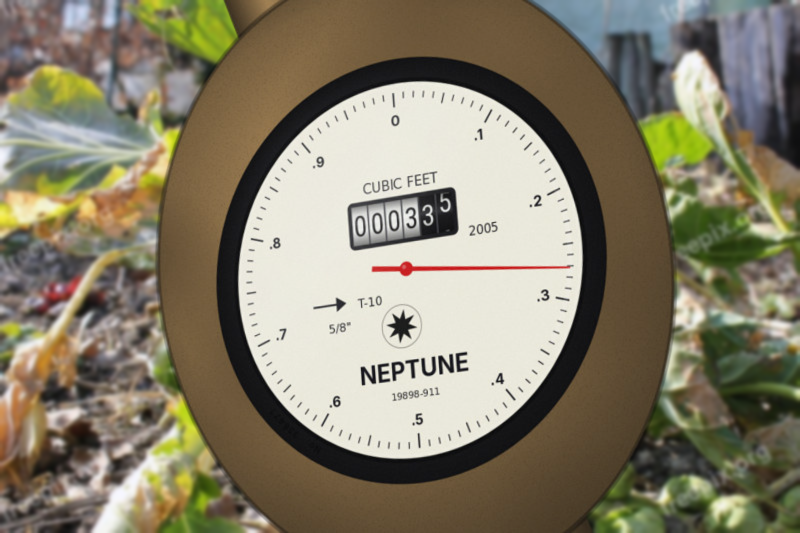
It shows 335.27 ft³
